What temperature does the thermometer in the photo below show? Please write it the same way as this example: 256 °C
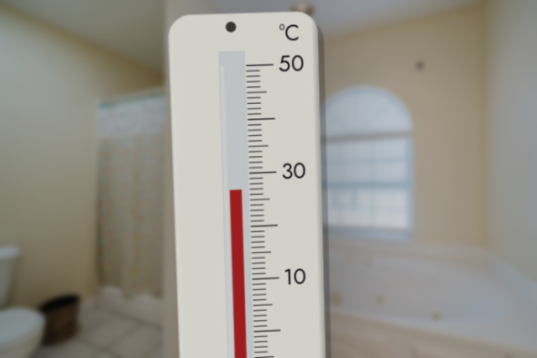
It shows 27 °C
